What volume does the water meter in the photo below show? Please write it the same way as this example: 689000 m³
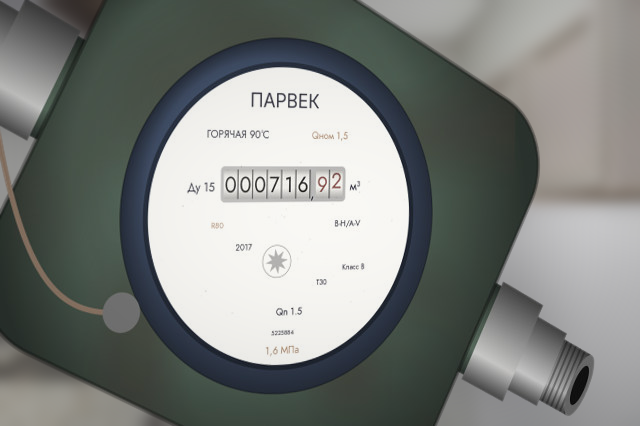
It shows 716.92 m³
